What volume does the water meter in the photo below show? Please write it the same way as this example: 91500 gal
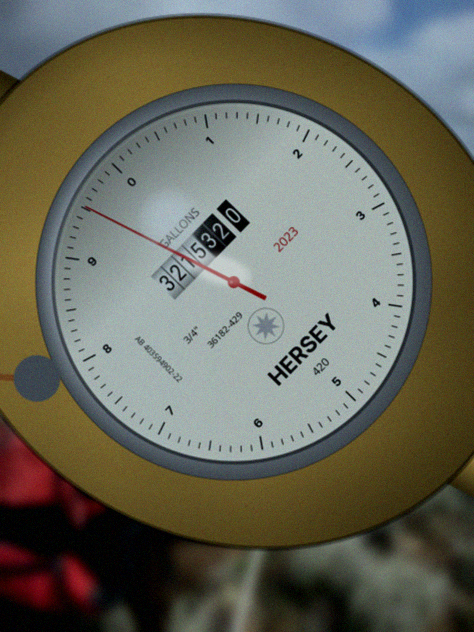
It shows 3215319.5 gal
